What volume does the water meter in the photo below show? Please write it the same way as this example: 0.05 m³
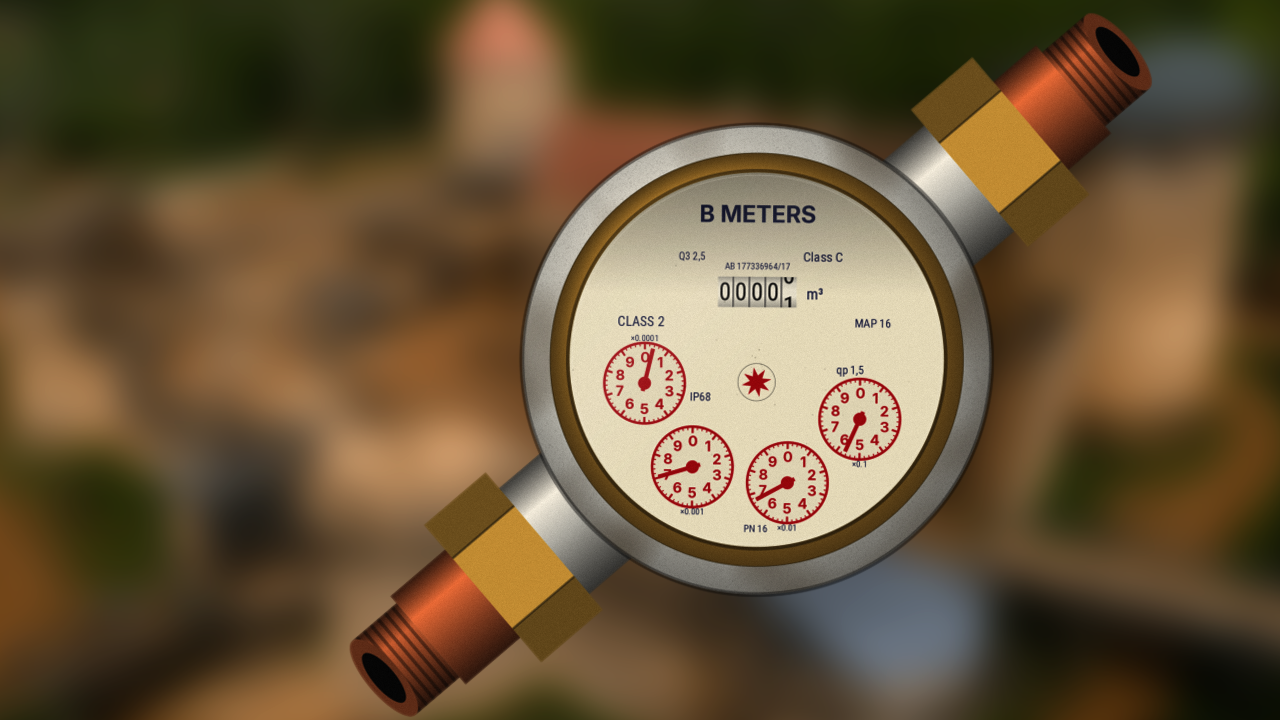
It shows 0.5670 m³
